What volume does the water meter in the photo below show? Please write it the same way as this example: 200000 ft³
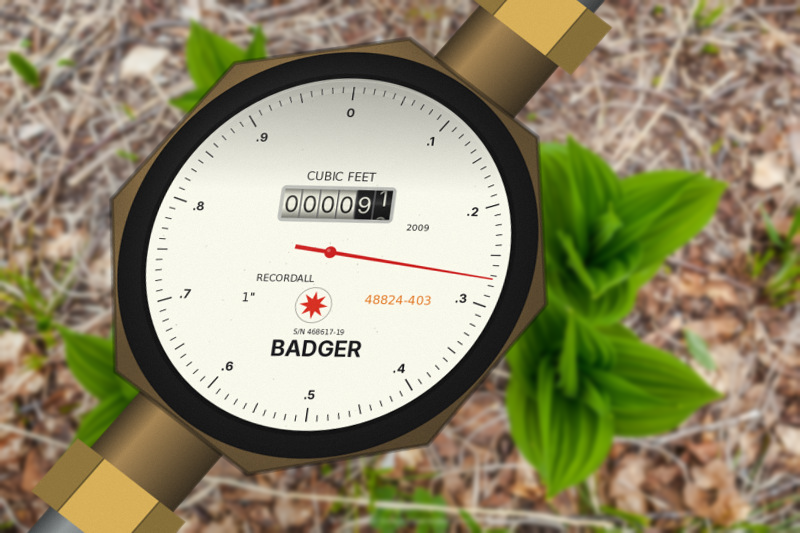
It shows 91.27 ft³
